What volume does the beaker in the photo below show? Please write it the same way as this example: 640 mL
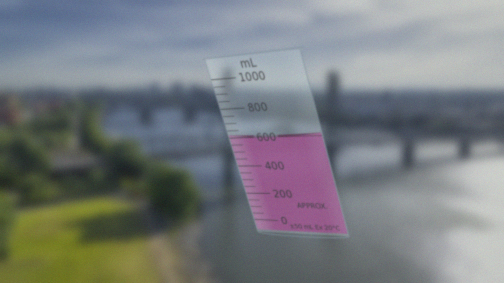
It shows 600 mL
